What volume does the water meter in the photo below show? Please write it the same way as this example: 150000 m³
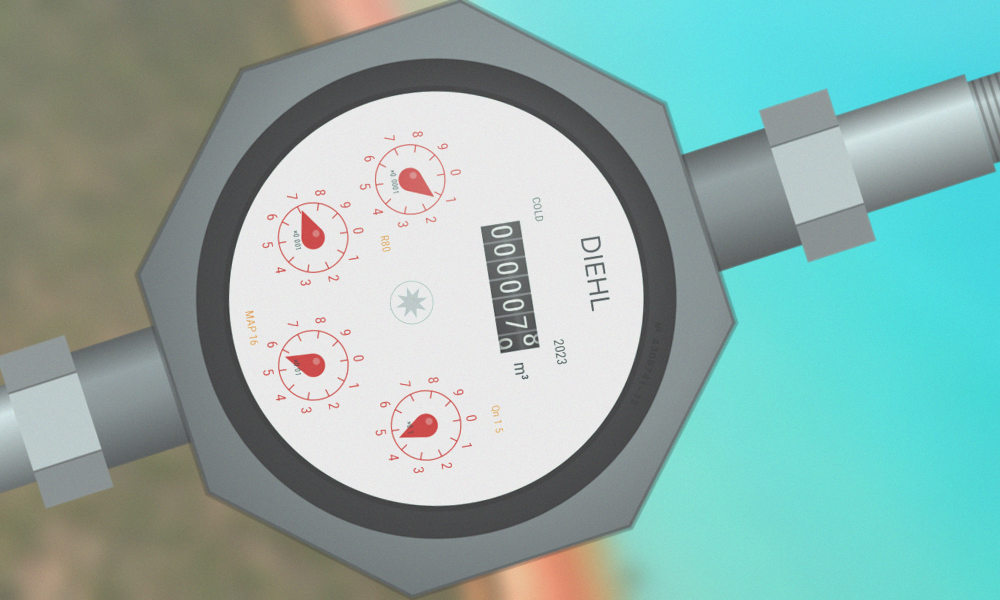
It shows 78.4571 m³
